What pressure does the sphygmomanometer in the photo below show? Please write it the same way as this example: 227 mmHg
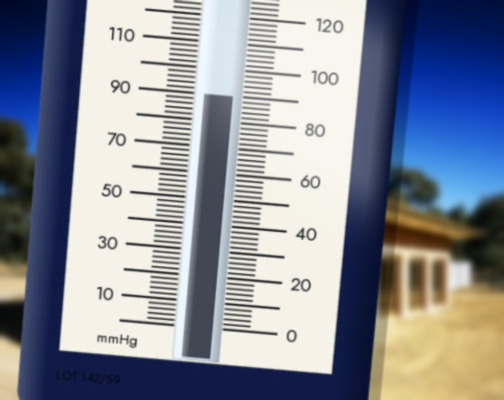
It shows 90 mmHg
